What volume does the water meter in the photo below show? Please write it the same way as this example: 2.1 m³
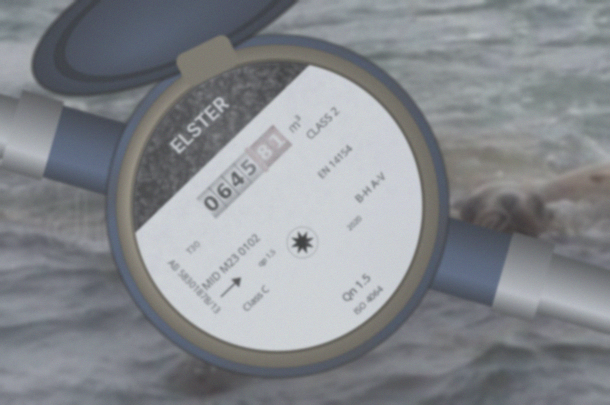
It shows 645.81 m³
